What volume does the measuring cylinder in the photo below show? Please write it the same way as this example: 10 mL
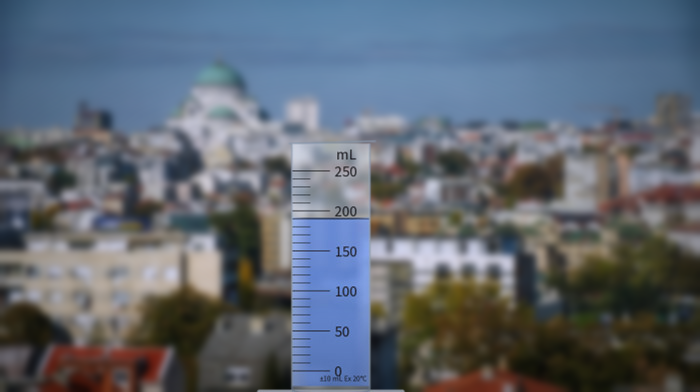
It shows 190 mL
